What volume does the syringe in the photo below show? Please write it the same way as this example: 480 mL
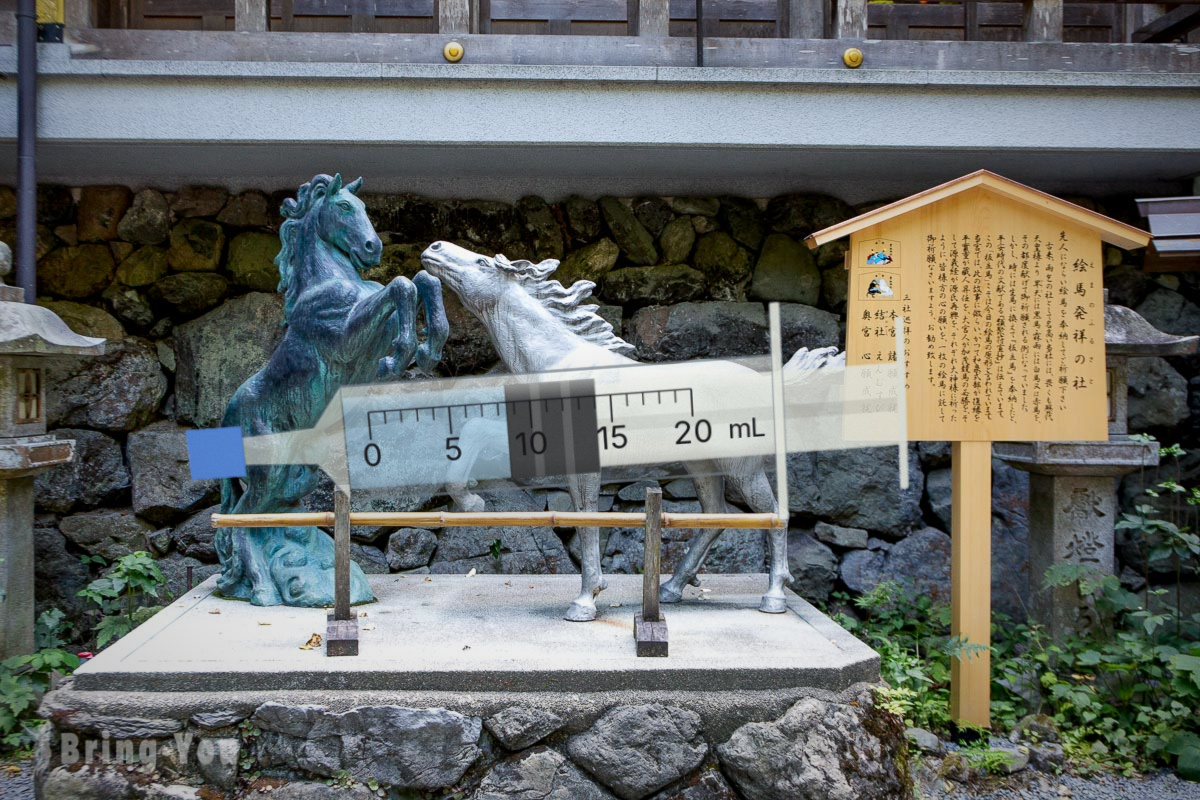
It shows 8.5 mL
